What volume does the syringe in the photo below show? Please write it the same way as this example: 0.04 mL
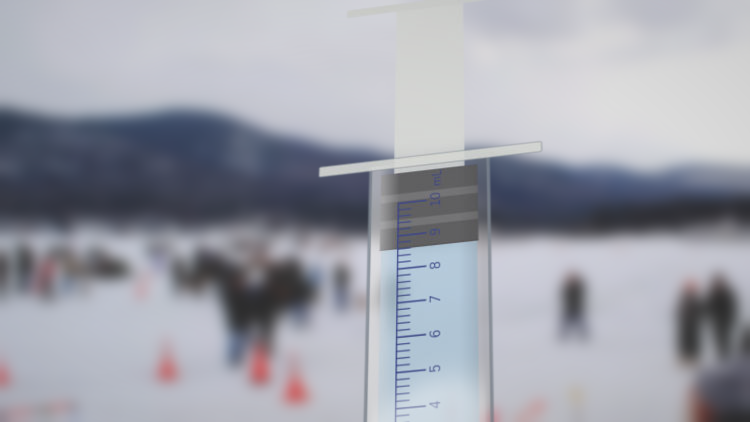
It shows 8.6 mL
